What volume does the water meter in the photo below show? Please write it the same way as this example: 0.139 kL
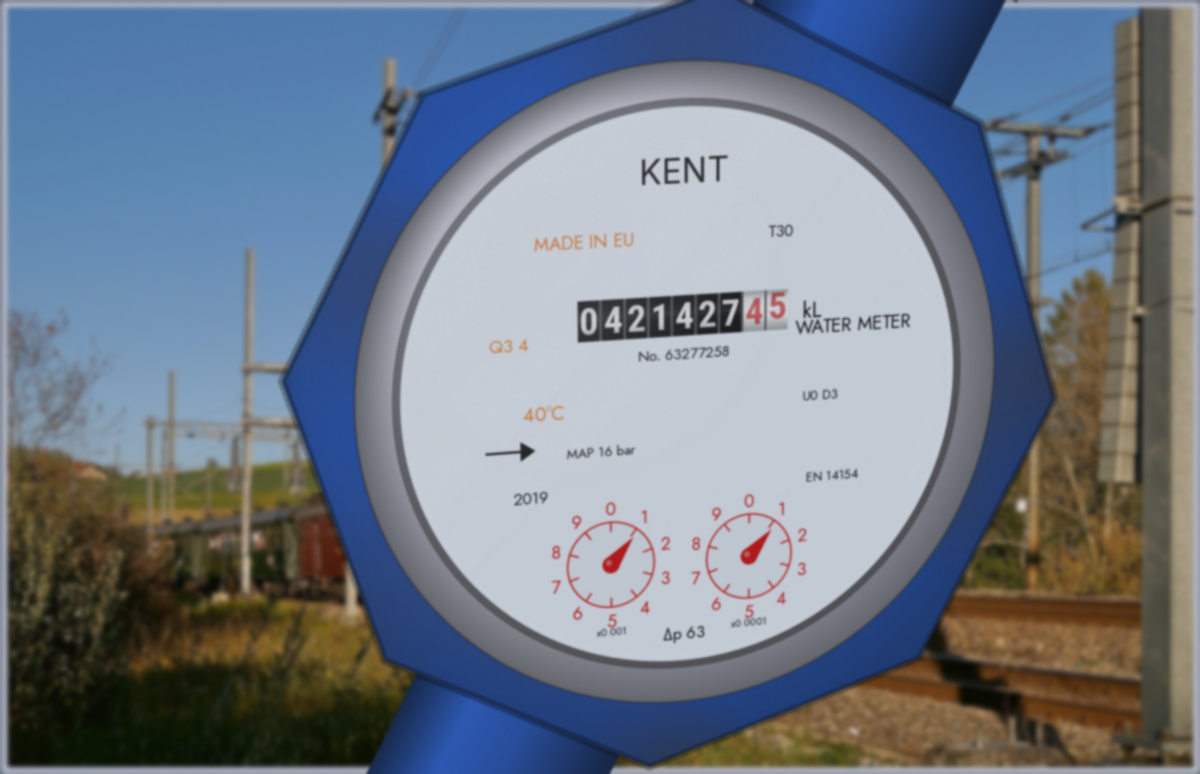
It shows 421427.4511 kL
